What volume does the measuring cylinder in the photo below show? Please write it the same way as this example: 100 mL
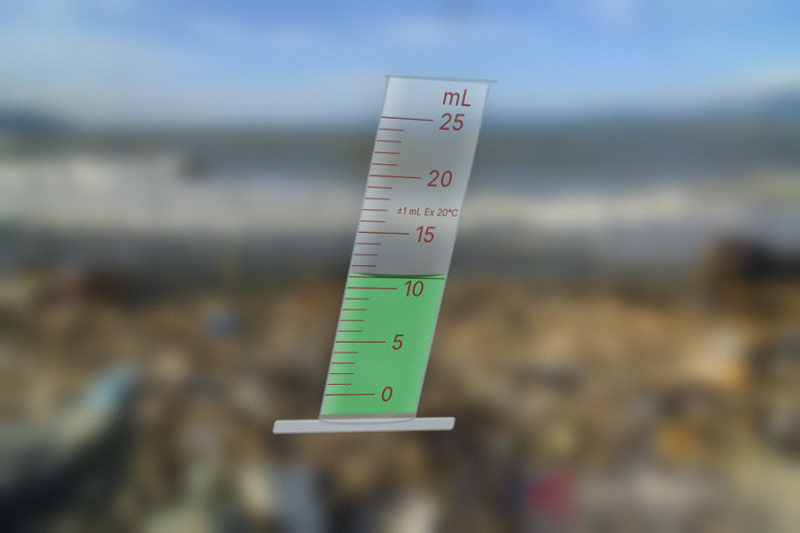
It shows 11 mL
